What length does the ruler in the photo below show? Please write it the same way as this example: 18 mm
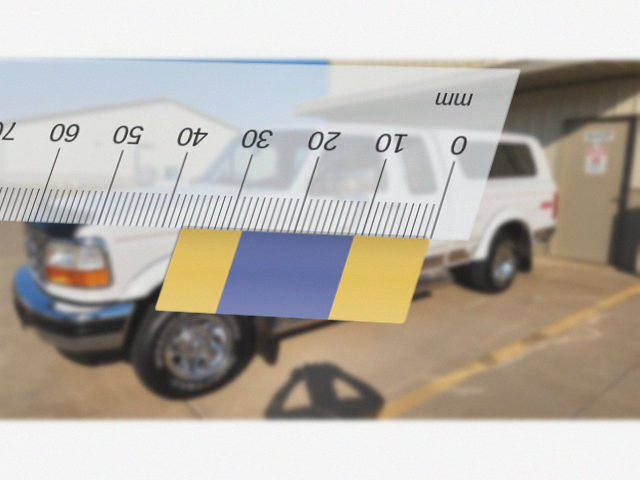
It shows 37 mm
